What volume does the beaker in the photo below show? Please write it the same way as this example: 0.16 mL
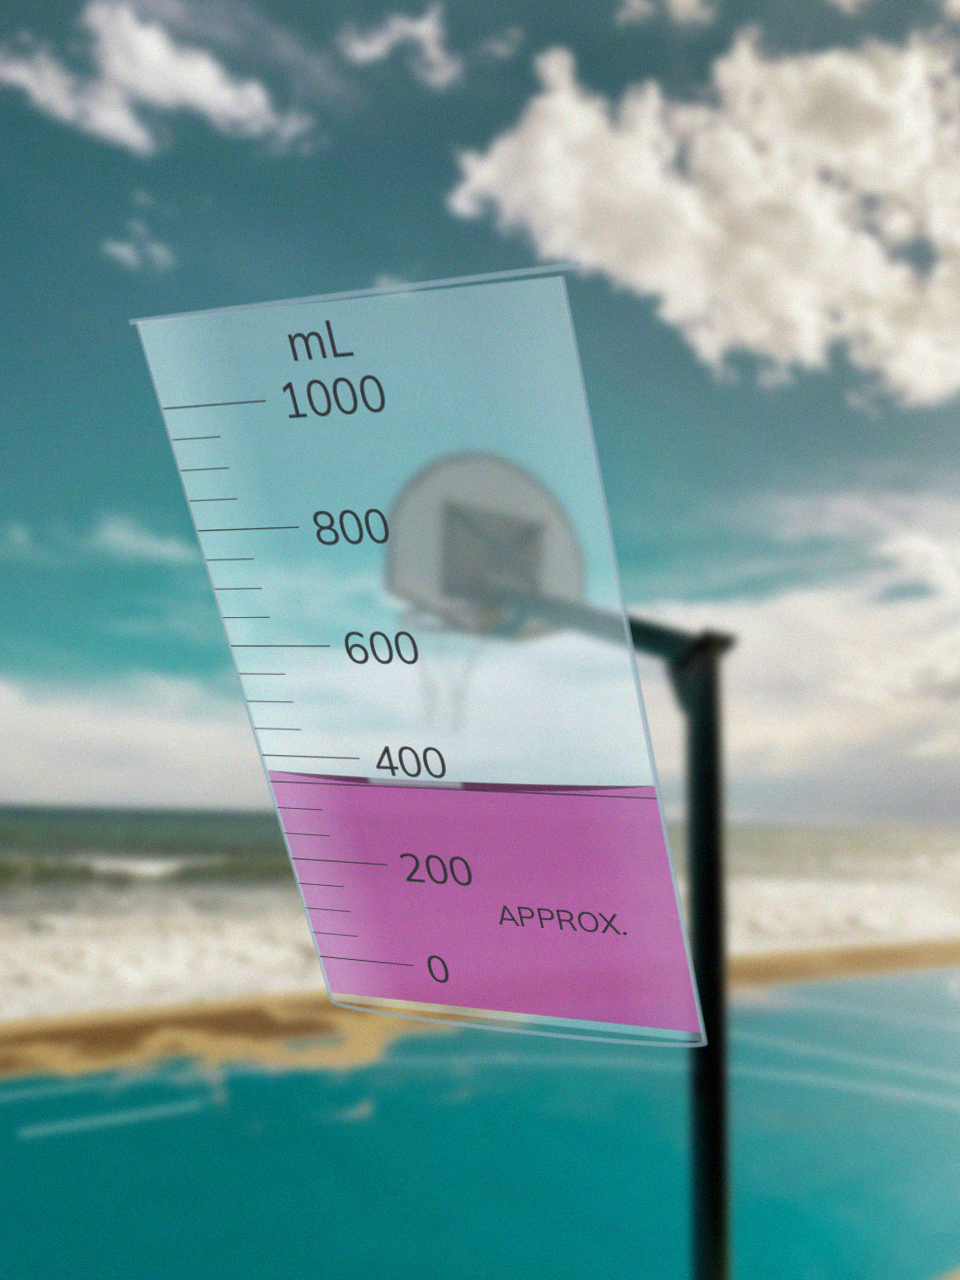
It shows 350 mL
